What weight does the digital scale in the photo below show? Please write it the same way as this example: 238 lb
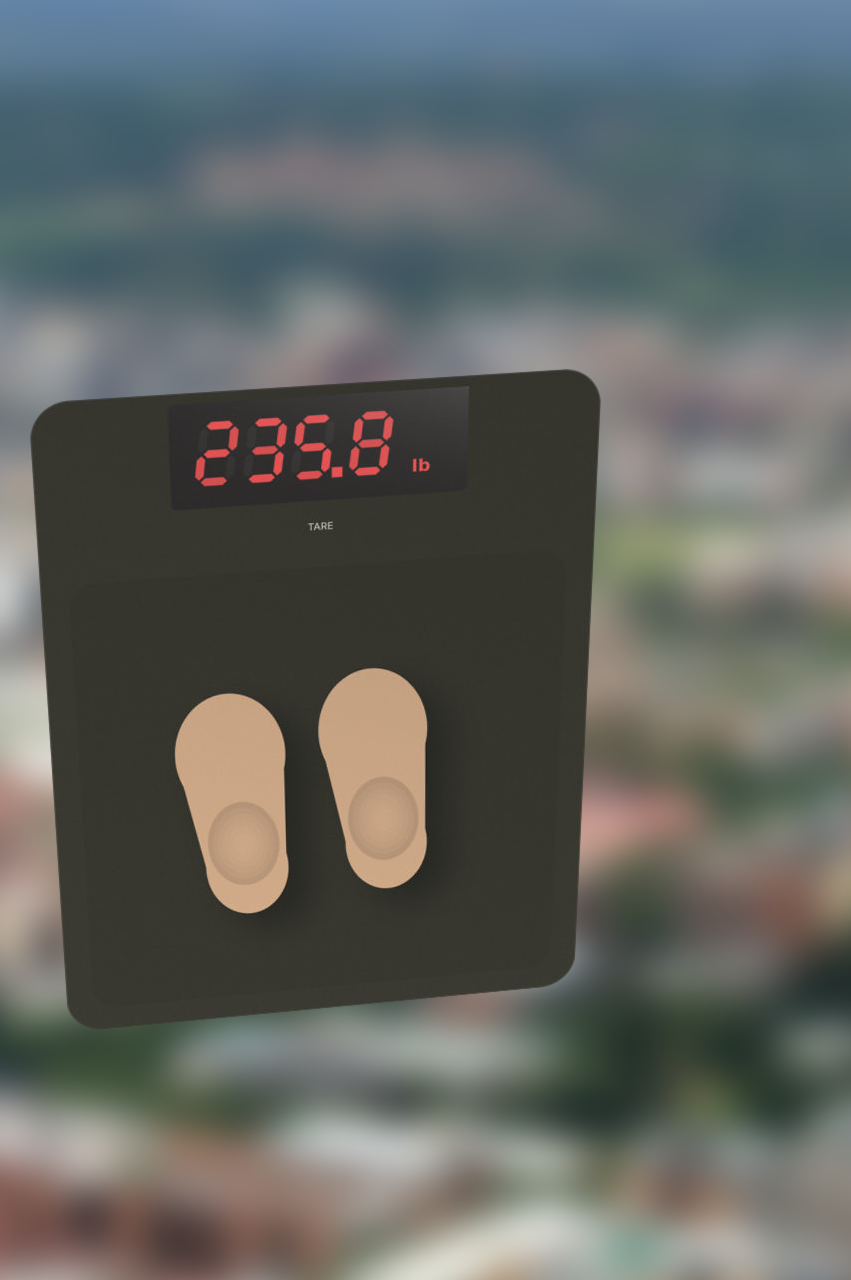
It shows 235.8 lb
